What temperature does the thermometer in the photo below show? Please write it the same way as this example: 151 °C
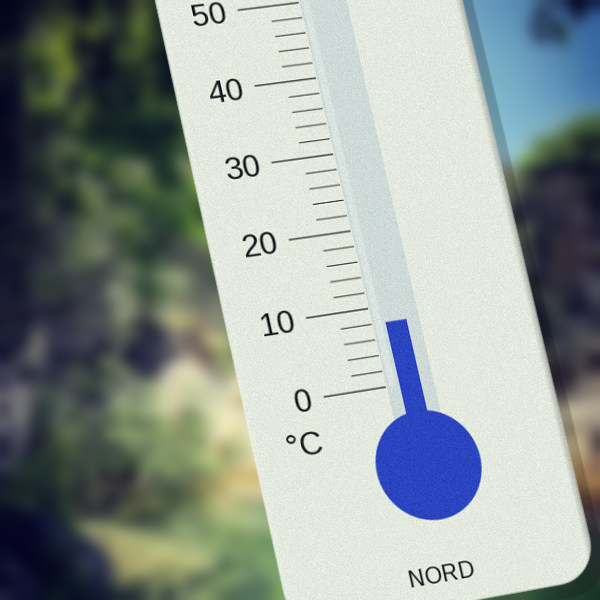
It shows 8 °C
